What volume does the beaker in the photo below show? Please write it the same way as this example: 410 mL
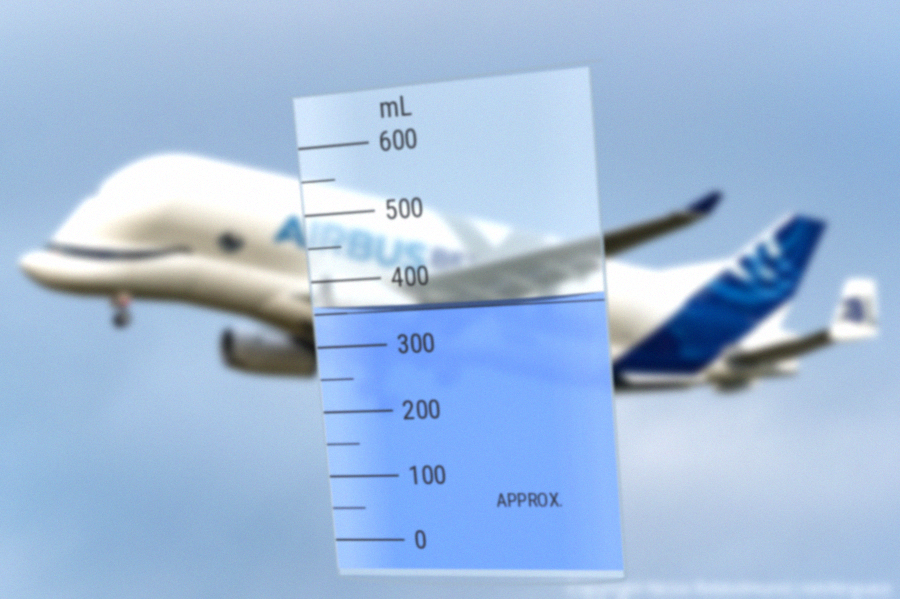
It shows 350 mL
